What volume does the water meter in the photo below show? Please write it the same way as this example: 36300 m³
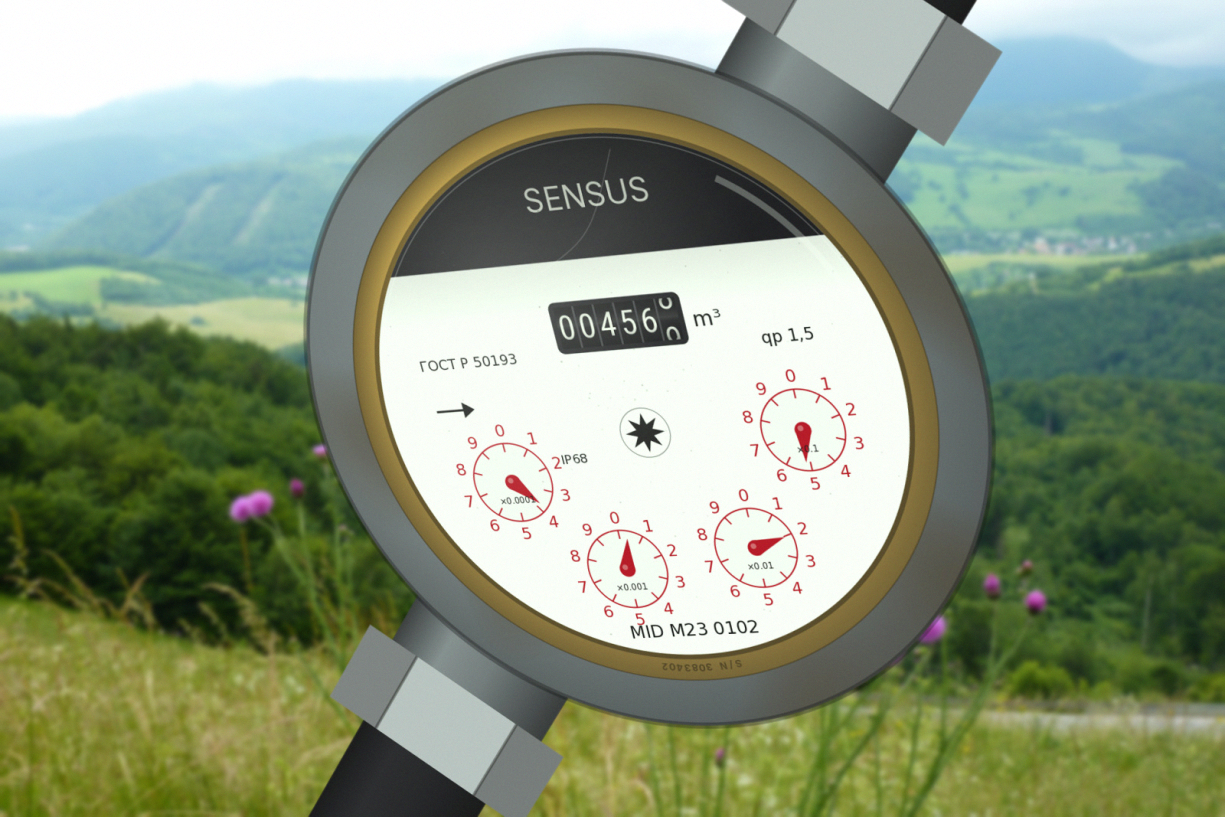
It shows 4568.5203 m³
